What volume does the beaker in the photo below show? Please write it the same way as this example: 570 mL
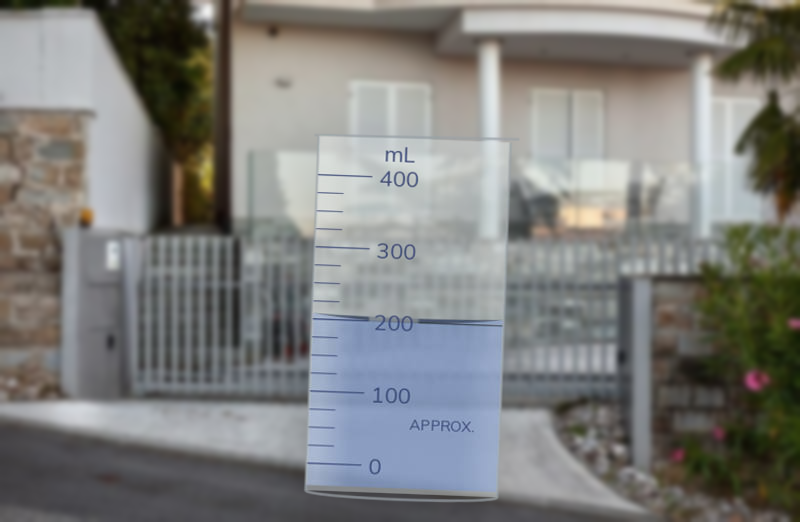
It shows 200 mL
